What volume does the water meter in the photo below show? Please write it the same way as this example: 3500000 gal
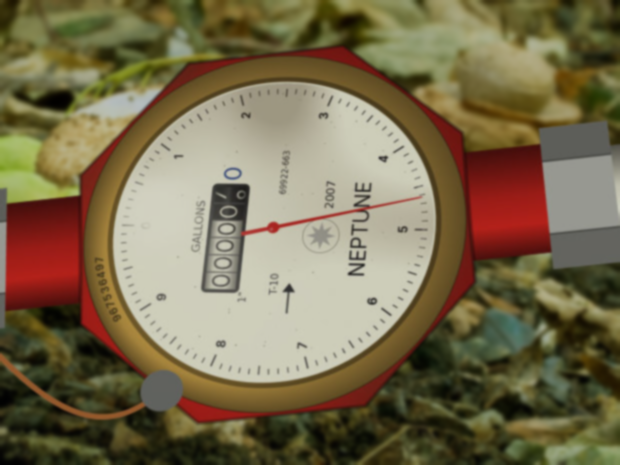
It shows 74.6 gal
